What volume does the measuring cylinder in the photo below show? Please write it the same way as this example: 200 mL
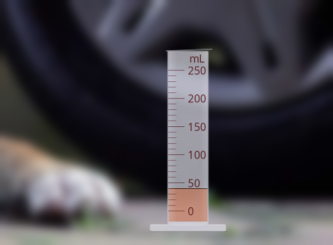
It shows 40 mL
